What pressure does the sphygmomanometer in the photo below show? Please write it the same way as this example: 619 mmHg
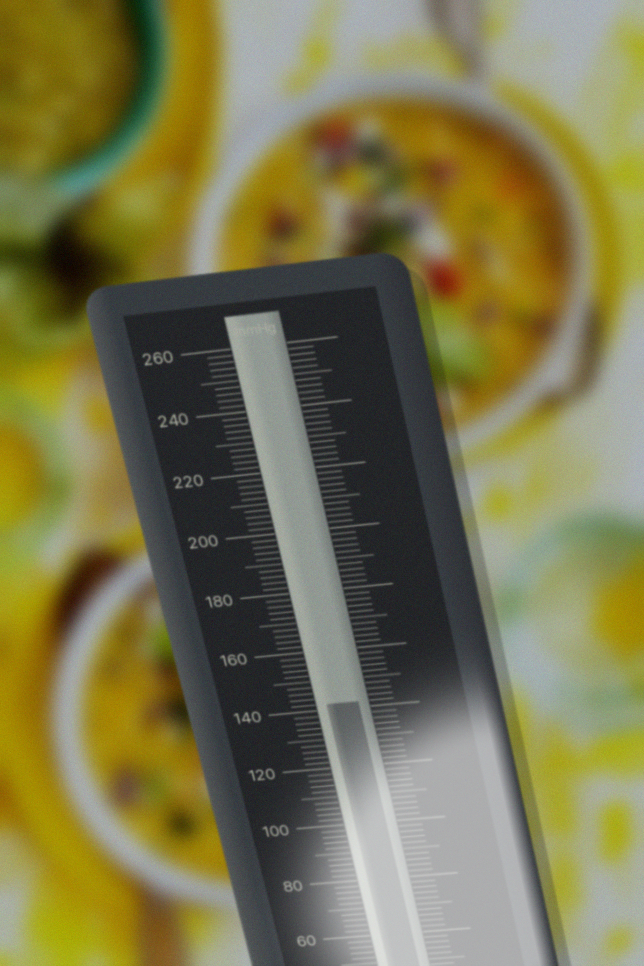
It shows 142 mmHg
